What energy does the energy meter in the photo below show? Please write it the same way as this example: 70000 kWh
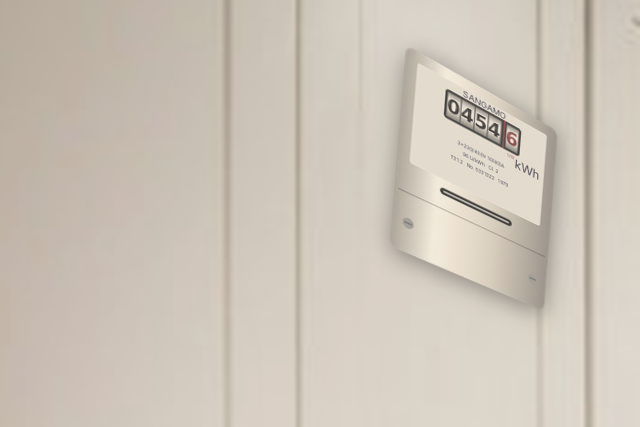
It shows 454.6 kWh
